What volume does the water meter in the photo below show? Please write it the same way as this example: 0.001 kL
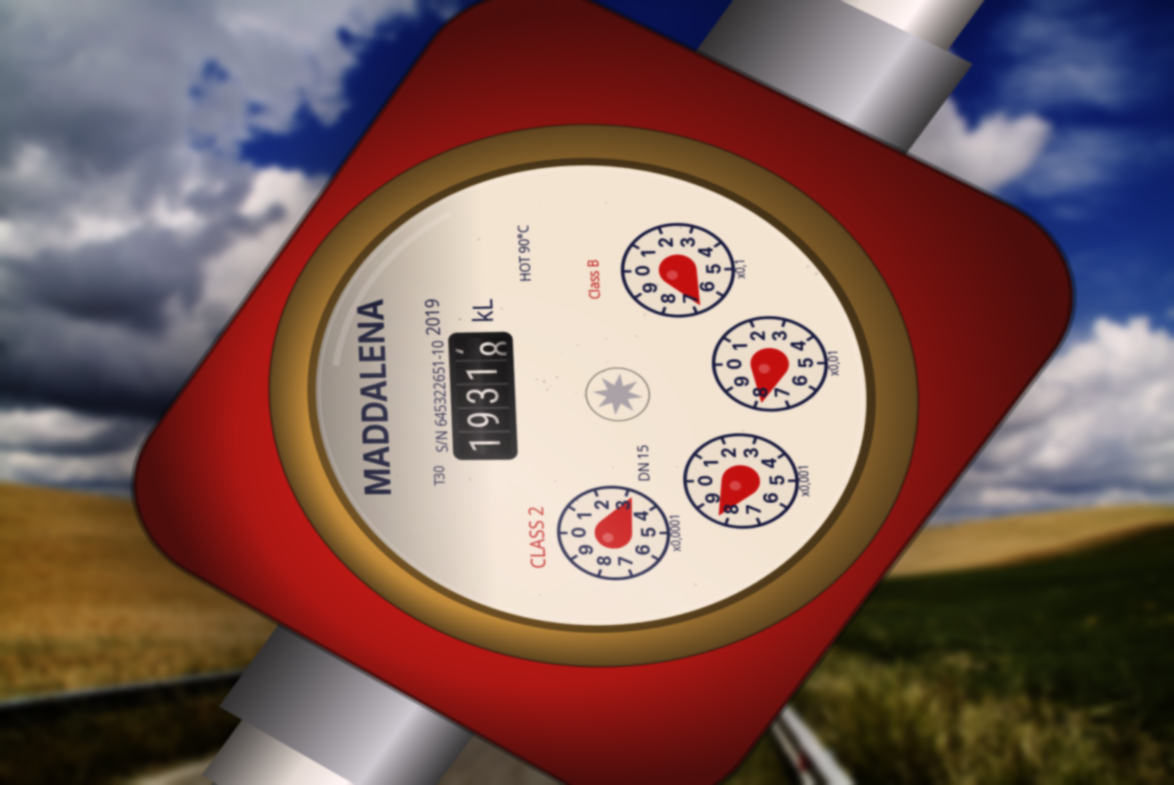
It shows 19317.6783 kL
